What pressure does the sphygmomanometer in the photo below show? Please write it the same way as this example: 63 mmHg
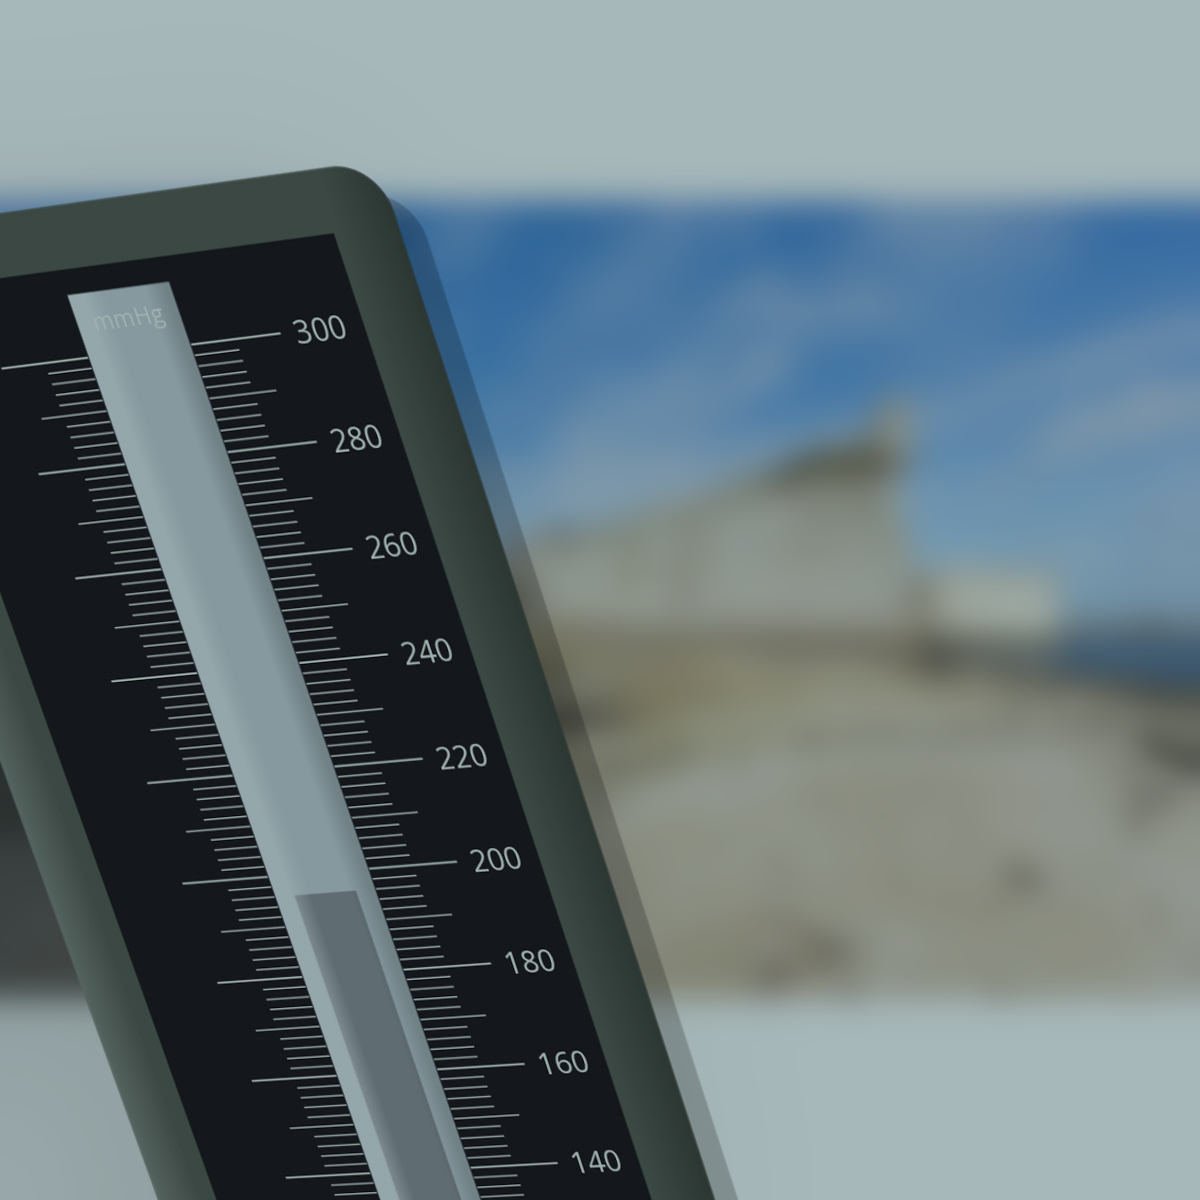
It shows 196 mmHg
